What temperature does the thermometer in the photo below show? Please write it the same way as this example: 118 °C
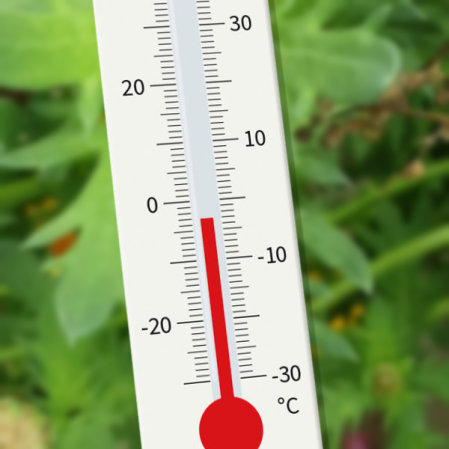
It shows -3 °C
